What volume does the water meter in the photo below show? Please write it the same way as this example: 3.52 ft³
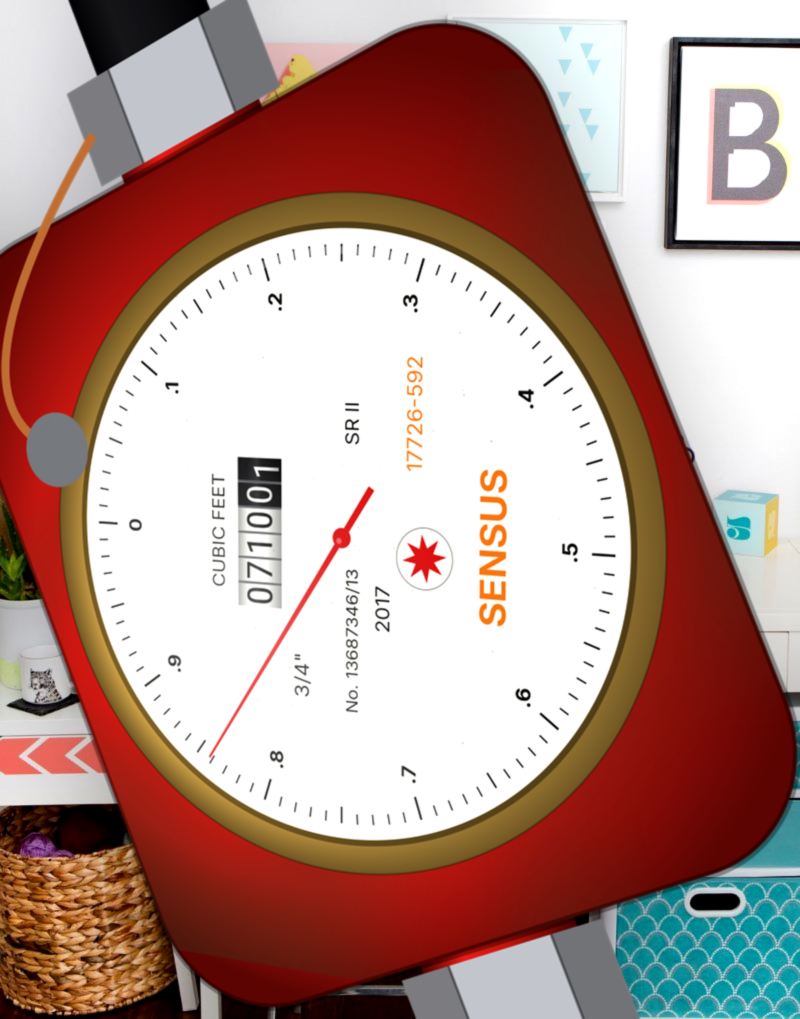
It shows 71000.84 ft³
